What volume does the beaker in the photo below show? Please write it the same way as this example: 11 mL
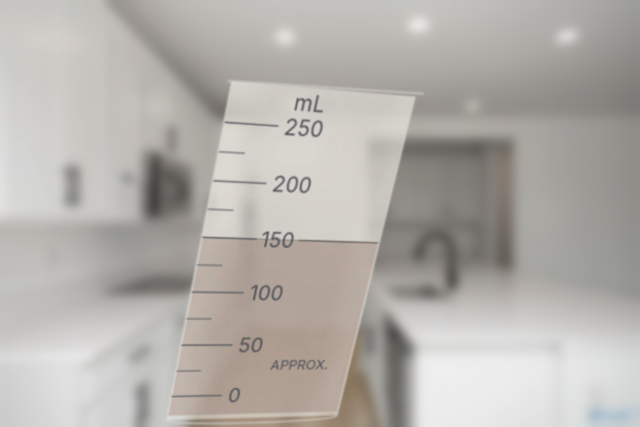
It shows 150 mL
